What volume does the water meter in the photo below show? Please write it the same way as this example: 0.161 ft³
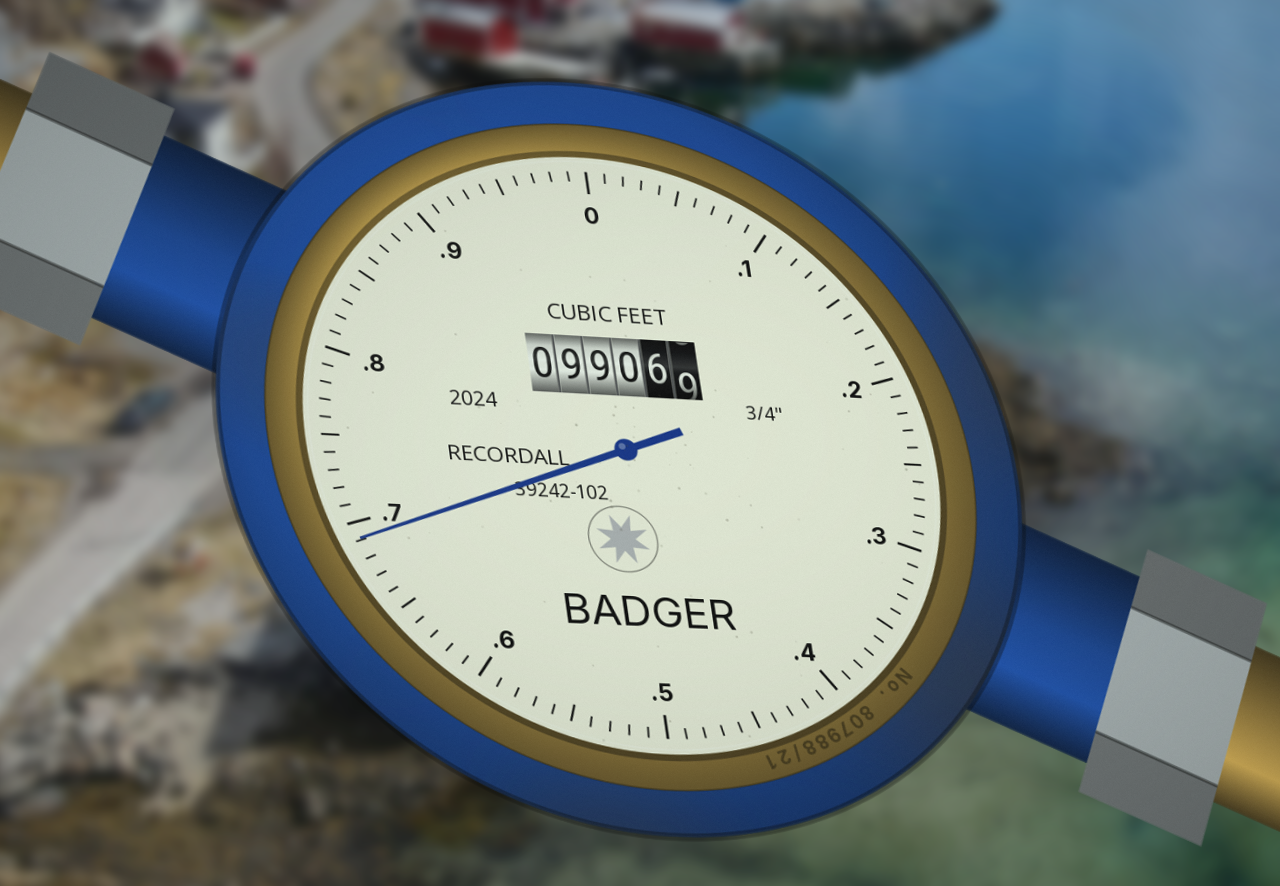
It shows 99068.69 ft³
